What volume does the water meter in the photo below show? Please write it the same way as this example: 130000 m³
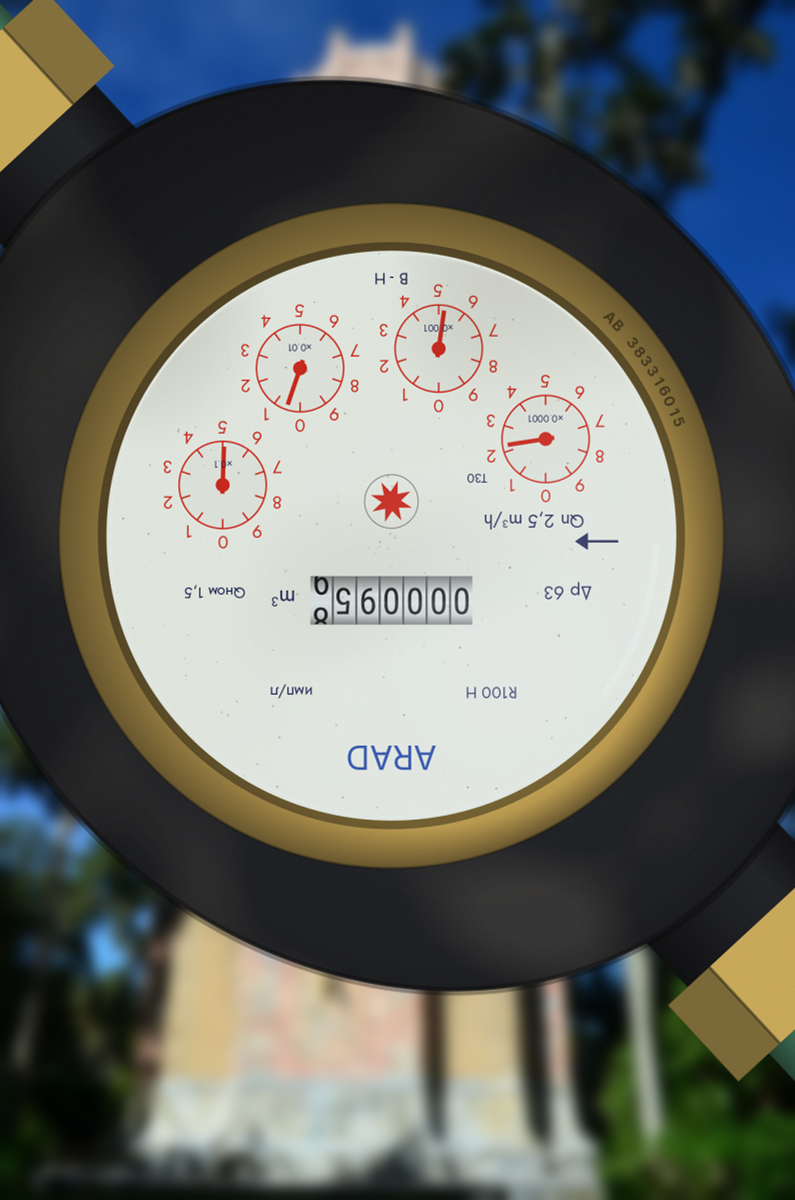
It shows 958.5052 m³
